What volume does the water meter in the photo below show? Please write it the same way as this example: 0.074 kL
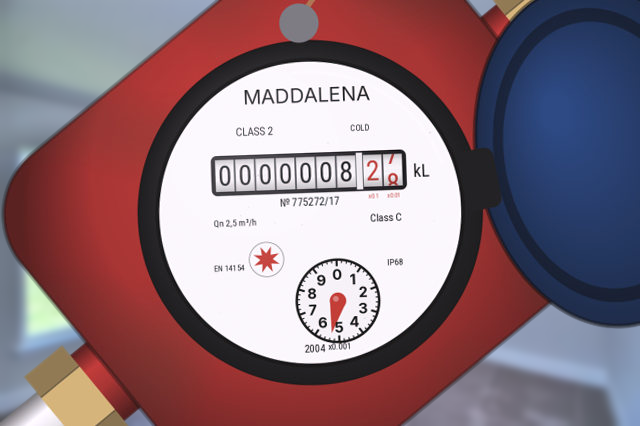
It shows 8.275 kL
